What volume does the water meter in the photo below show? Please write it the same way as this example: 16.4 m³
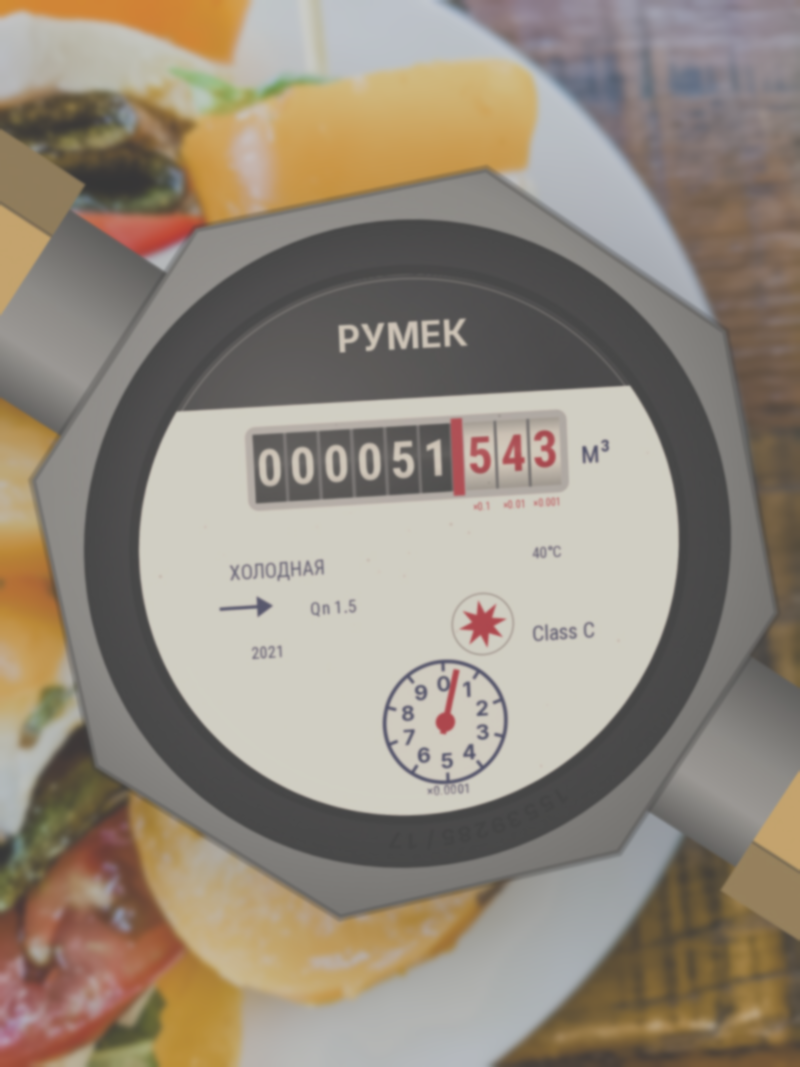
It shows 51.5430 m³
